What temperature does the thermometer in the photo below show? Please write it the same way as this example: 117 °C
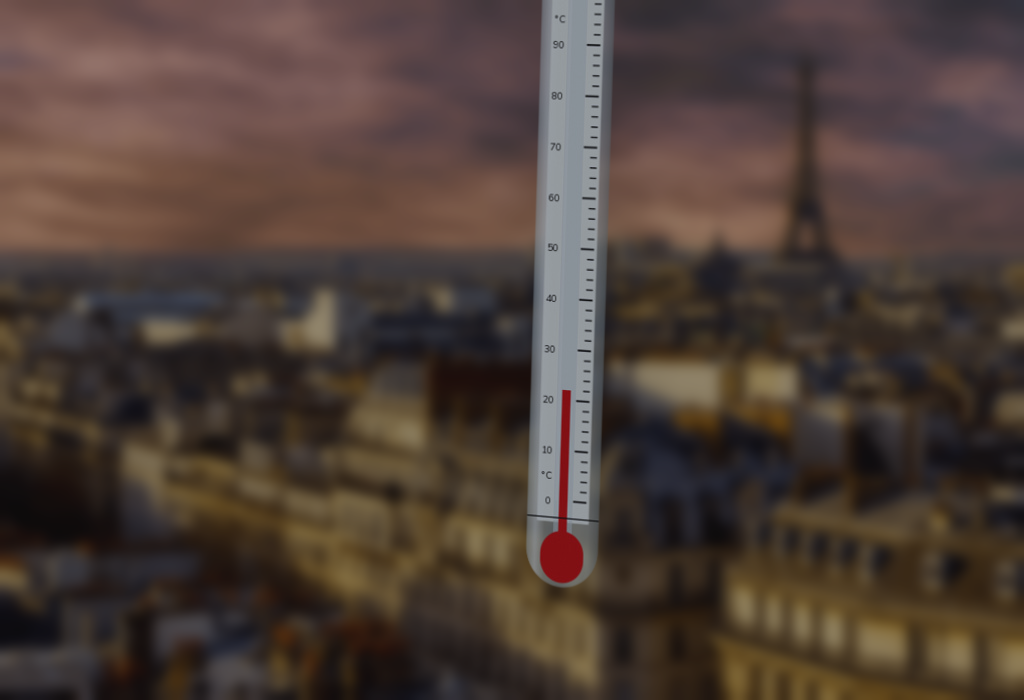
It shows 22 °C
